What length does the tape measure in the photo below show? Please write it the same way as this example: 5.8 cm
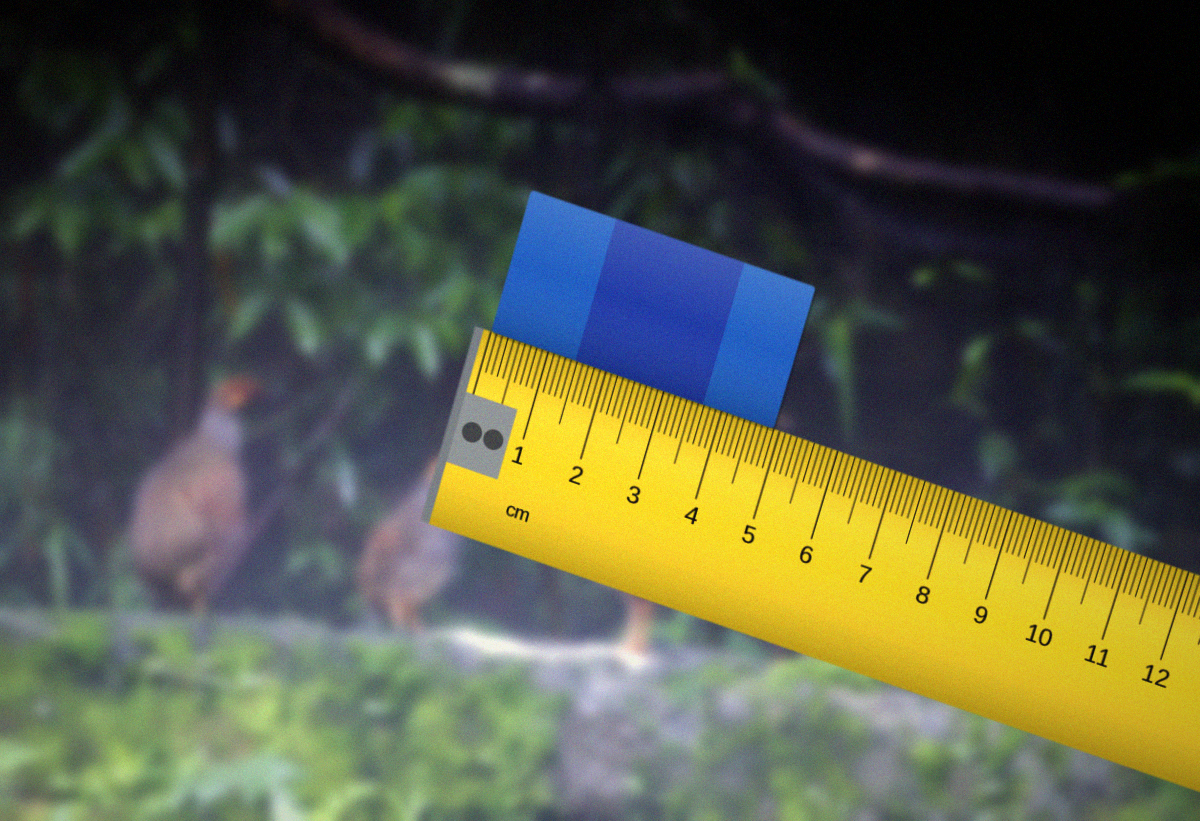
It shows 4.9 cm
